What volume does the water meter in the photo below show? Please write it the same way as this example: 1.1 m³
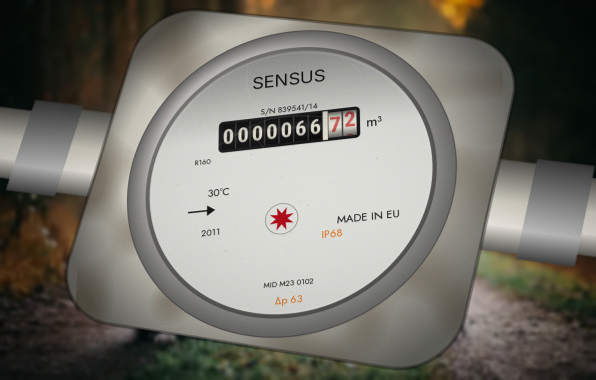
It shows 66.72 m³
